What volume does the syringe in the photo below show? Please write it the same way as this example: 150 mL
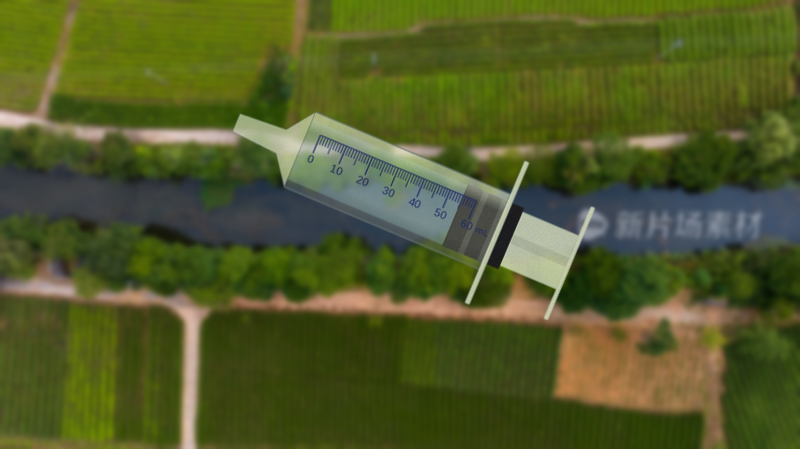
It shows 55 mL
